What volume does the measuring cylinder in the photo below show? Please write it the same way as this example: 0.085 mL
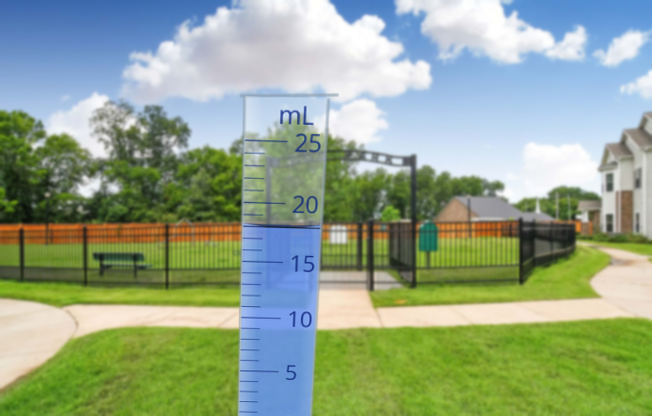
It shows 18 mL
